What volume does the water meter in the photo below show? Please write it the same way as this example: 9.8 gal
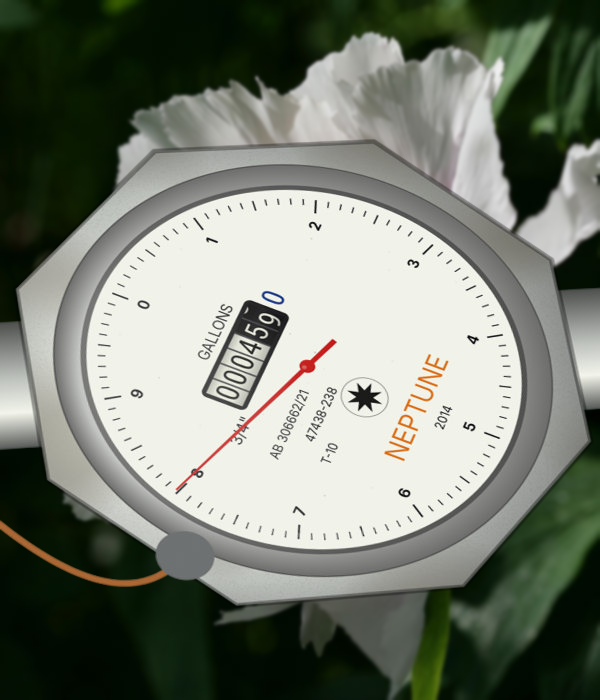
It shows 4588.0 gal
